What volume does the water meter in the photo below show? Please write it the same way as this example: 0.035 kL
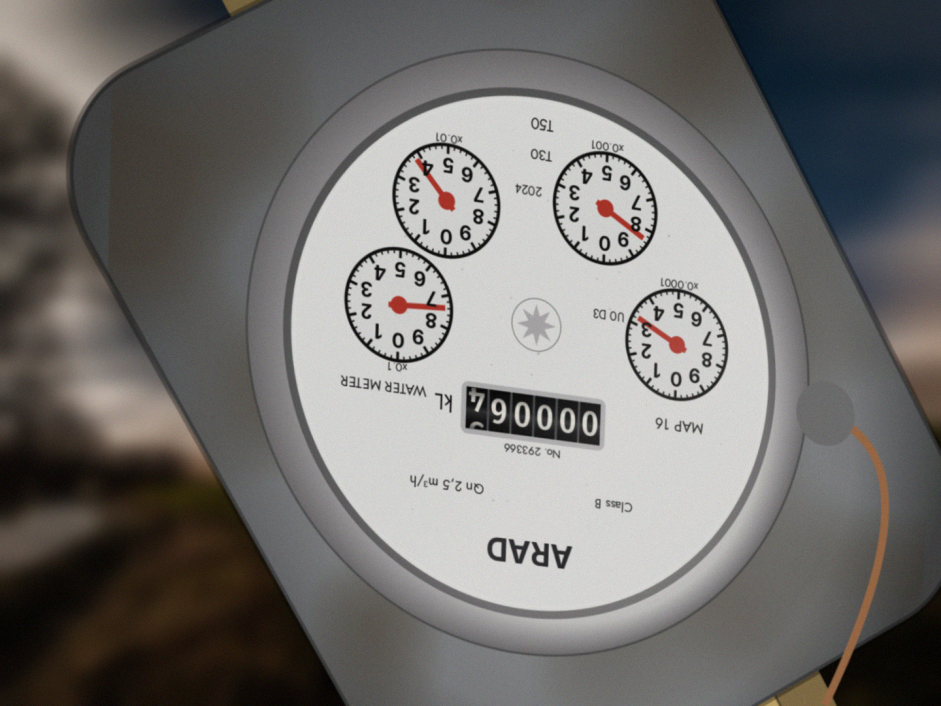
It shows 63.7383 kL
